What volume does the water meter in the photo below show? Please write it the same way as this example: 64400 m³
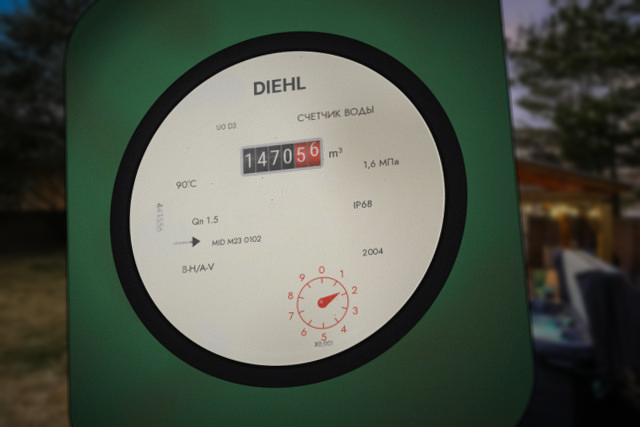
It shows 1470.561 m³
